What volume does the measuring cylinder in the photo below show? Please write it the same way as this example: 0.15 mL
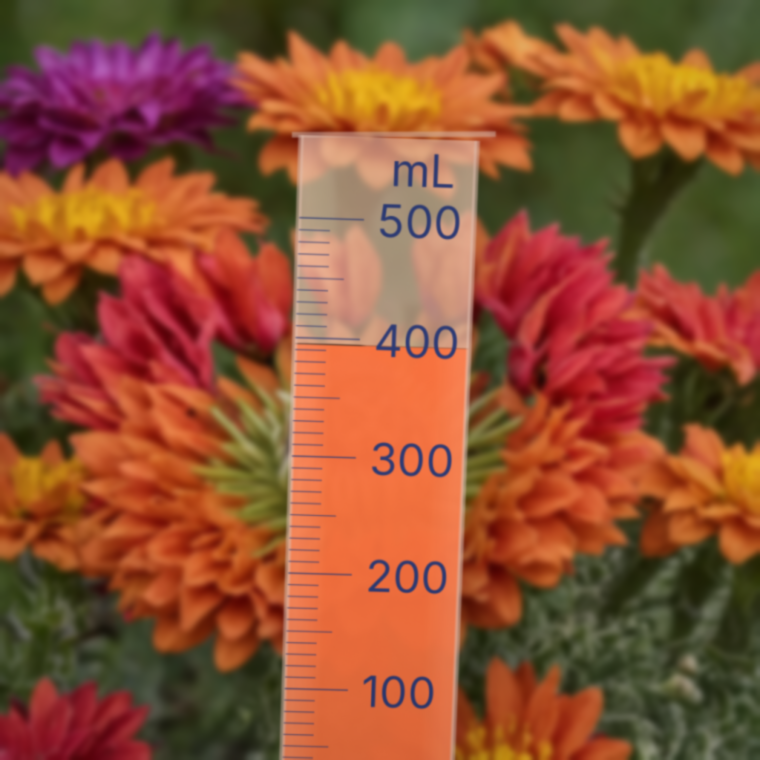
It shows 395 mL
